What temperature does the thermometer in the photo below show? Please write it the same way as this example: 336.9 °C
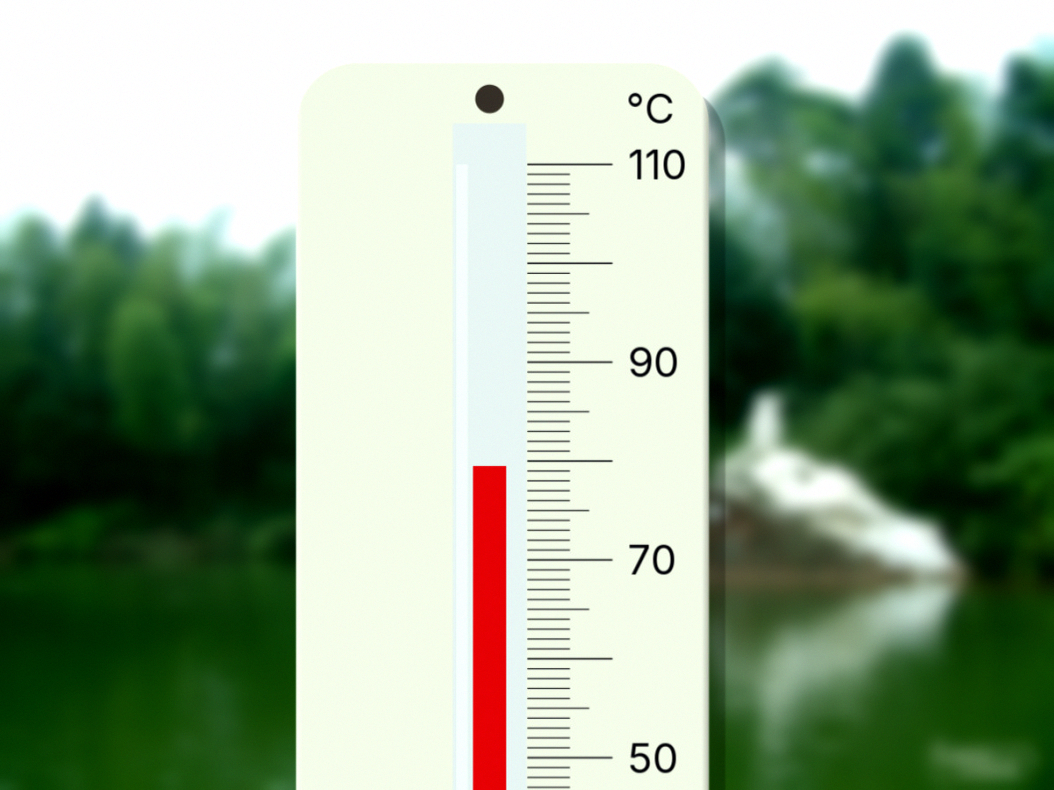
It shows 79.5 °C
